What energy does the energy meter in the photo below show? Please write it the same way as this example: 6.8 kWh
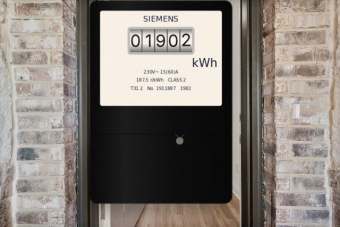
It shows 1902 kWh
